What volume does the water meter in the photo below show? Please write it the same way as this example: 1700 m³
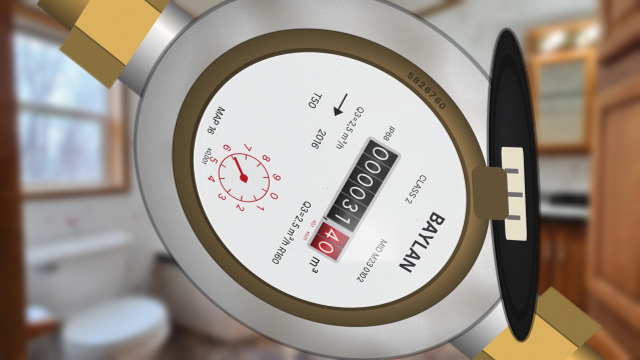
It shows 31.406 m³
